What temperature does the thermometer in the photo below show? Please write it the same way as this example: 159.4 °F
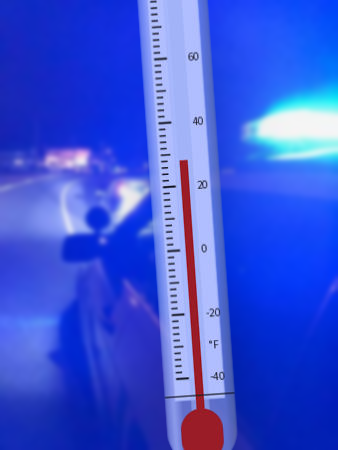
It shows 28 °F
